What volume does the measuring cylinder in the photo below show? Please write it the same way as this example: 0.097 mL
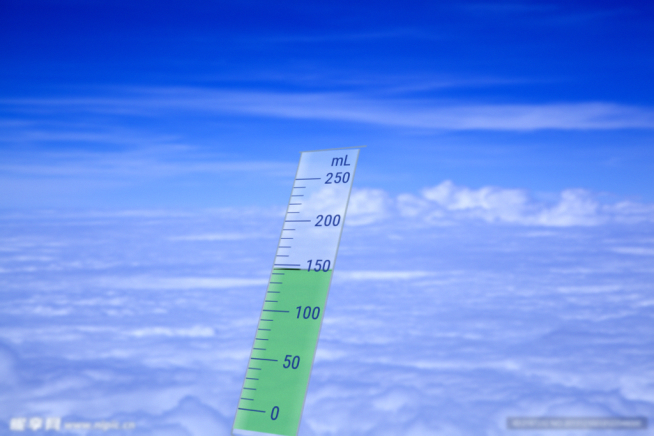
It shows 145 mL
